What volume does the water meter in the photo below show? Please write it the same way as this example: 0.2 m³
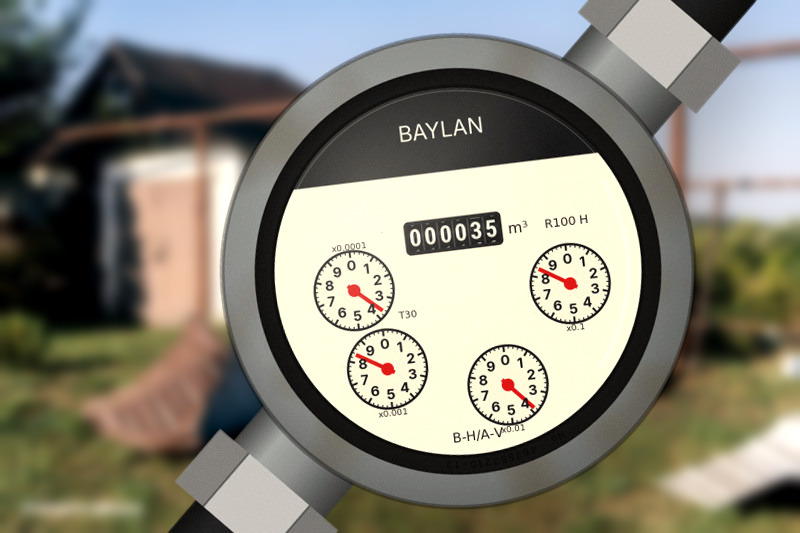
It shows 35.8383 m³
